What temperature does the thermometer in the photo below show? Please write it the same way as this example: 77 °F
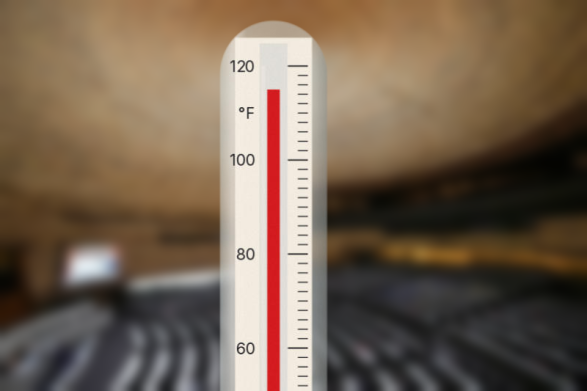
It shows 115 °F
